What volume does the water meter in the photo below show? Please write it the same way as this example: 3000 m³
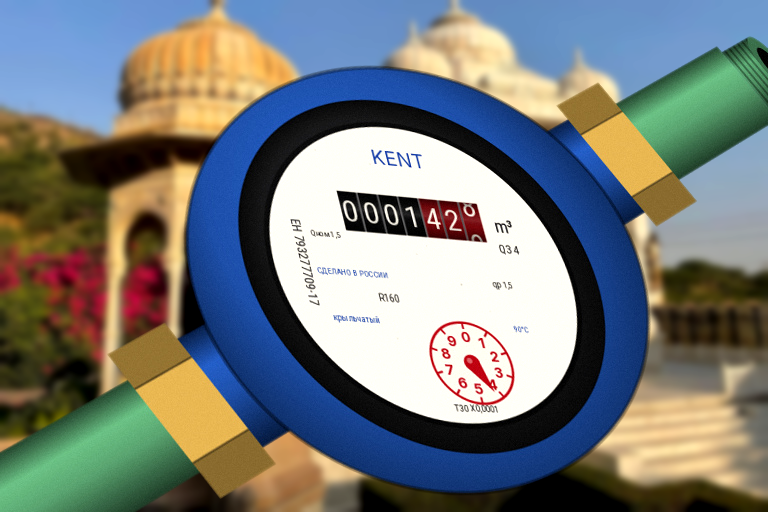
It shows 1.4284 m³
